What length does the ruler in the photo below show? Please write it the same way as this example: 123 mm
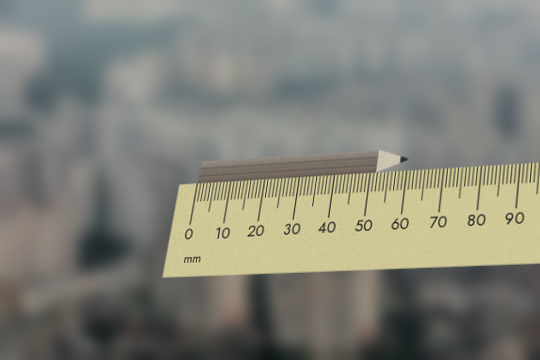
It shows 60 mm
